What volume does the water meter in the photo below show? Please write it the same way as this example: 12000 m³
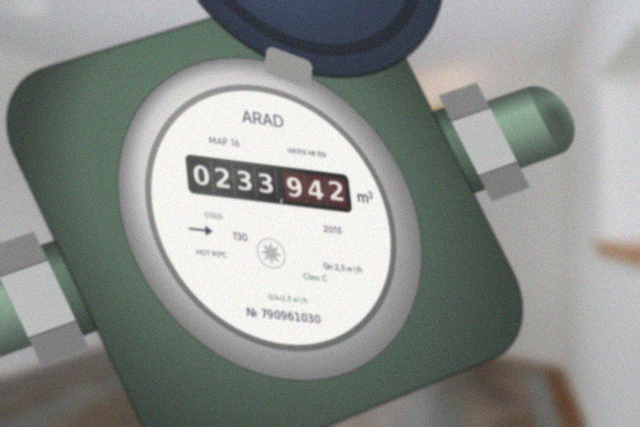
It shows 233.942 m³
